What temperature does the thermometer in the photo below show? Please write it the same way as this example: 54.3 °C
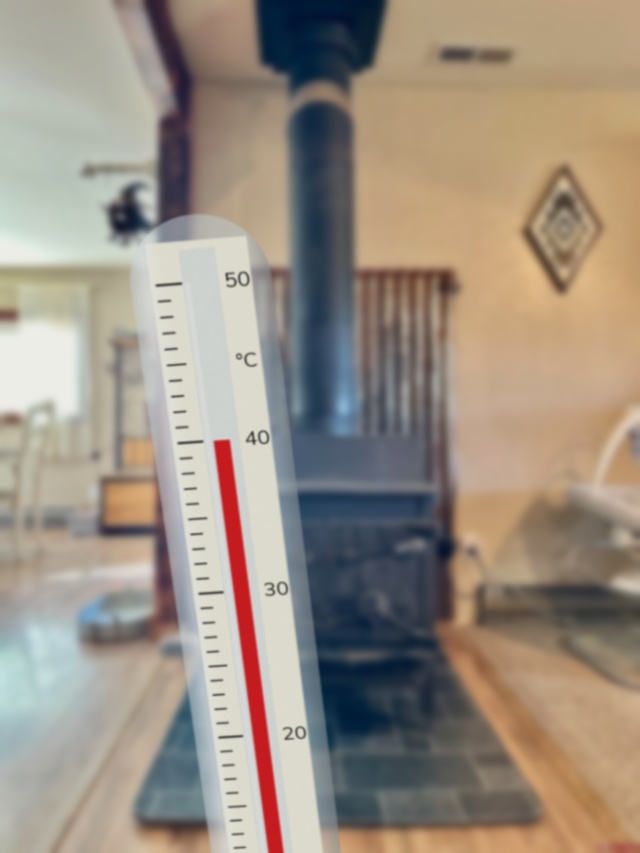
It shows 40 °C
